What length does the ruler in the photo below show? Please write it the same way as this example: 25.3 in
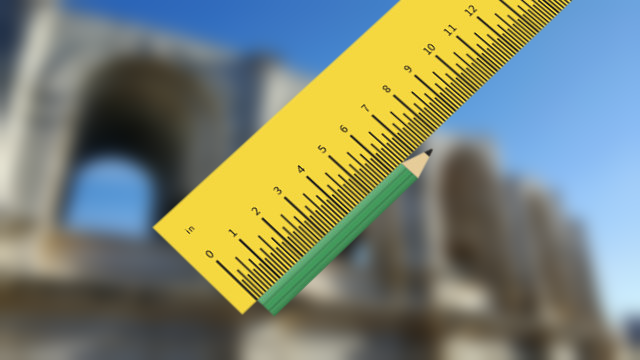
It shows 7.5 in
